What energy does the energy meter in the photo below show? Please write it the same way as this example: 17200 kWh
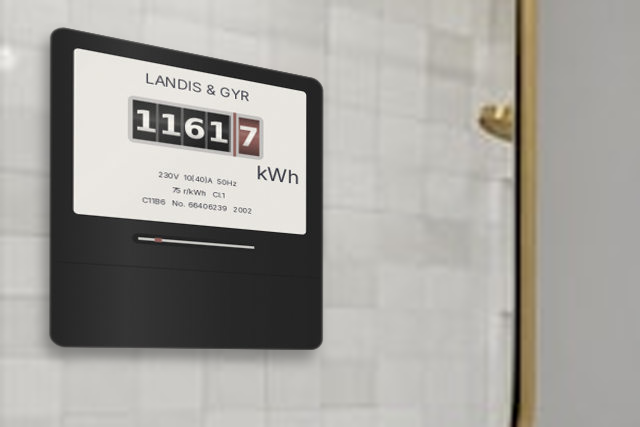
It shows 1161.7 kWh
